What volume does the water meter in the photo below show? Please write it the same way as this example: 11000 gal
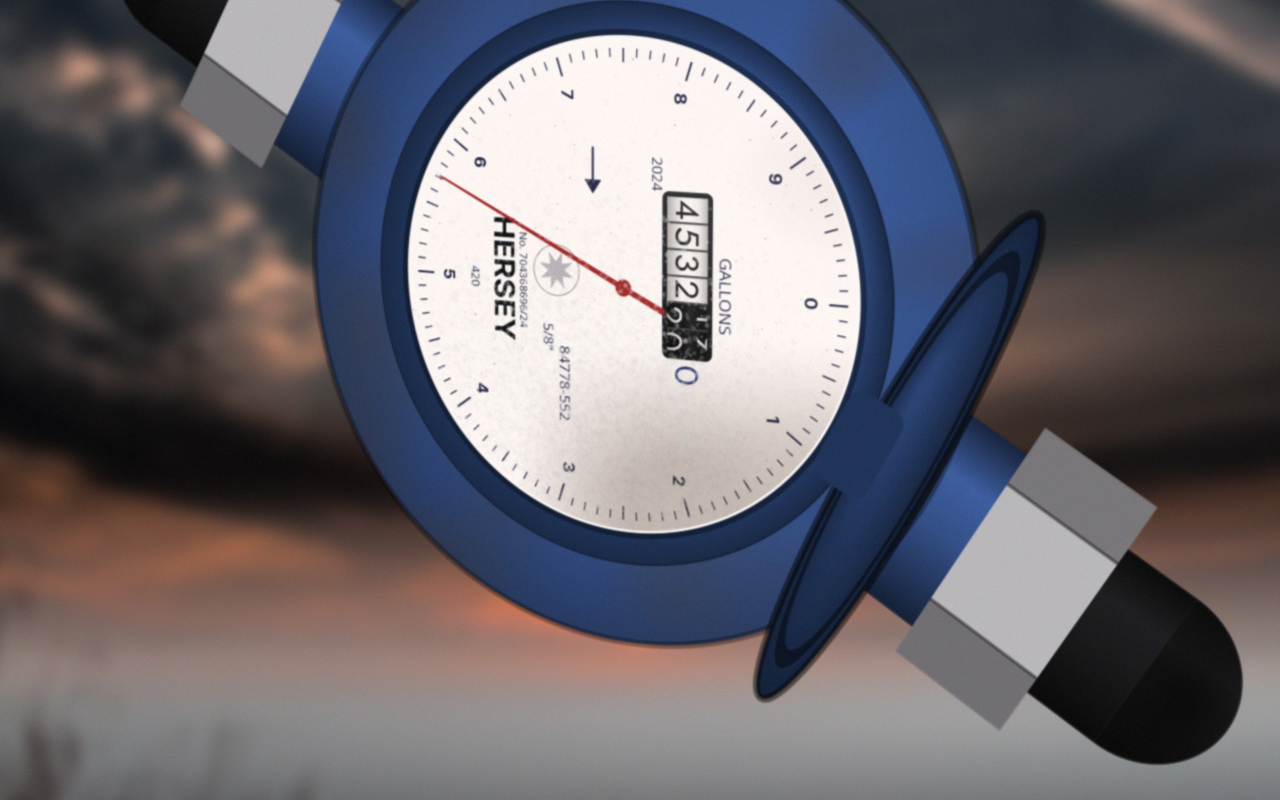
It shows 4532195.7 gal
